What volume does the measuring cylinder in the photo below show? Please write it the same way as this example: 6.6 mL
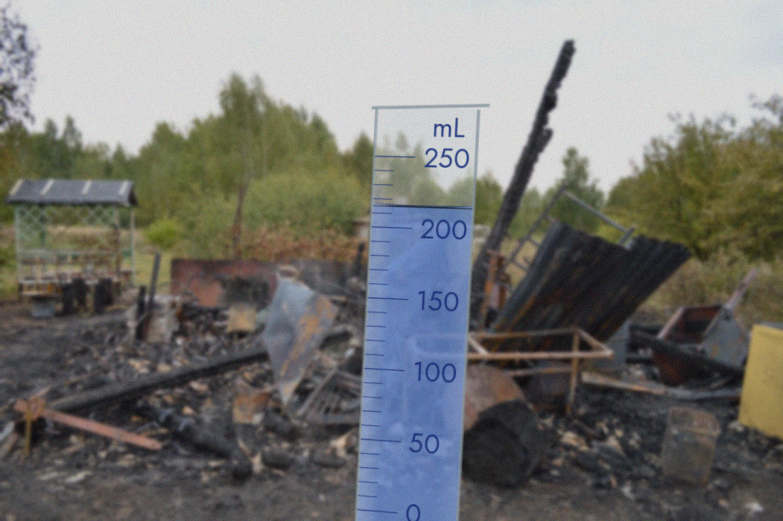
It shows 215 mL
